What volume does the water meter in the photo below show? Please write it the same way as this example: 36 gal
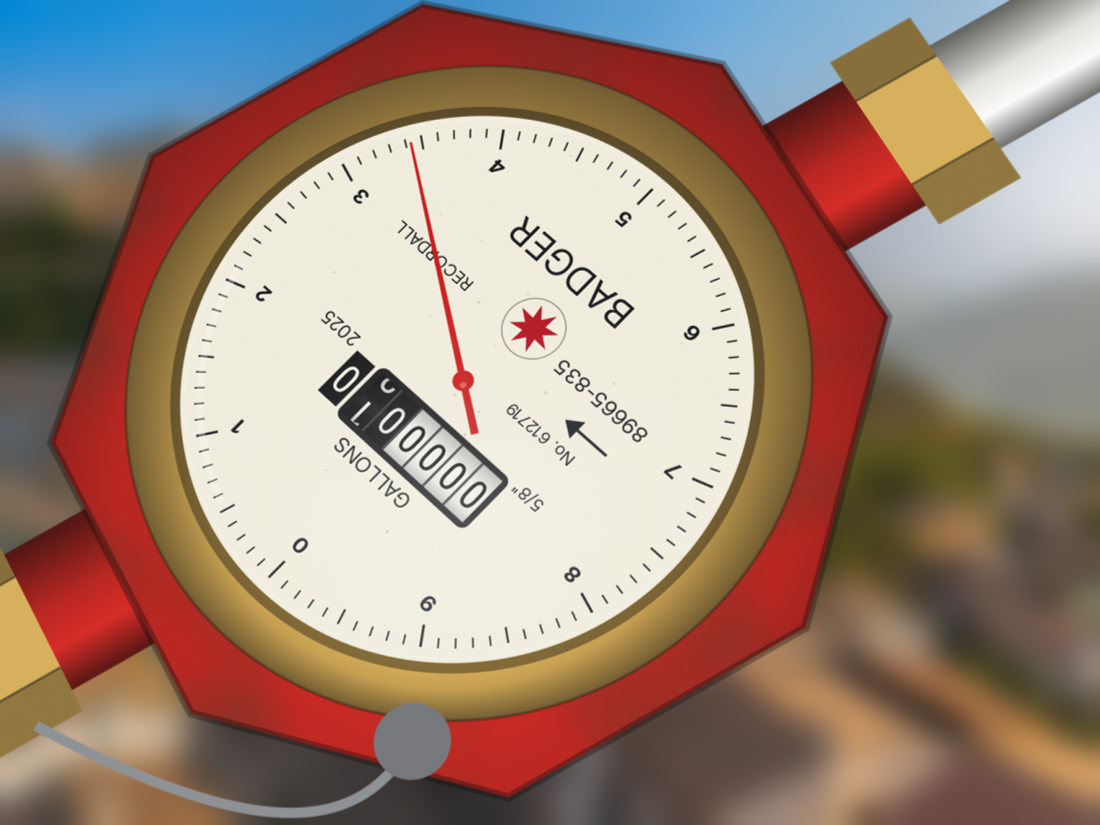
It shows 13.4 gal
